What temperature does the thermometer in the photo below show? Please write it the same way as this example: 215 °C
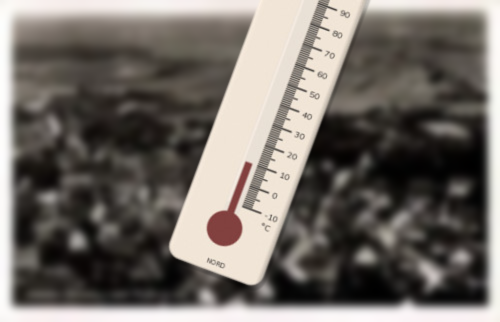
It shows 10 °C
